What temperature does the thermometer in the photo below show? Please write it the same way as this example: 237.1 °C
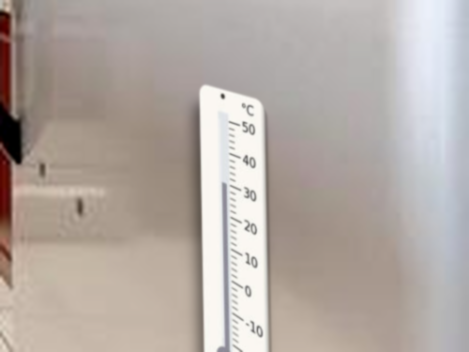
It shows 30 °C
